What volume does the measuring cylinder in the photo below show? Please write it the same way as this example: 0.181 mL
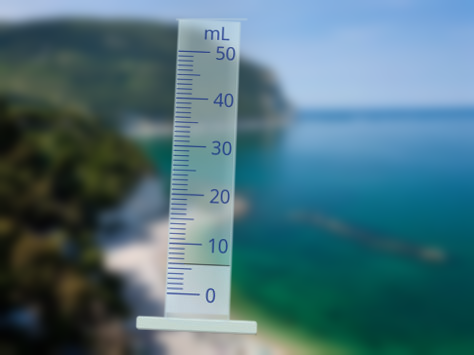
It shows 6 mL
